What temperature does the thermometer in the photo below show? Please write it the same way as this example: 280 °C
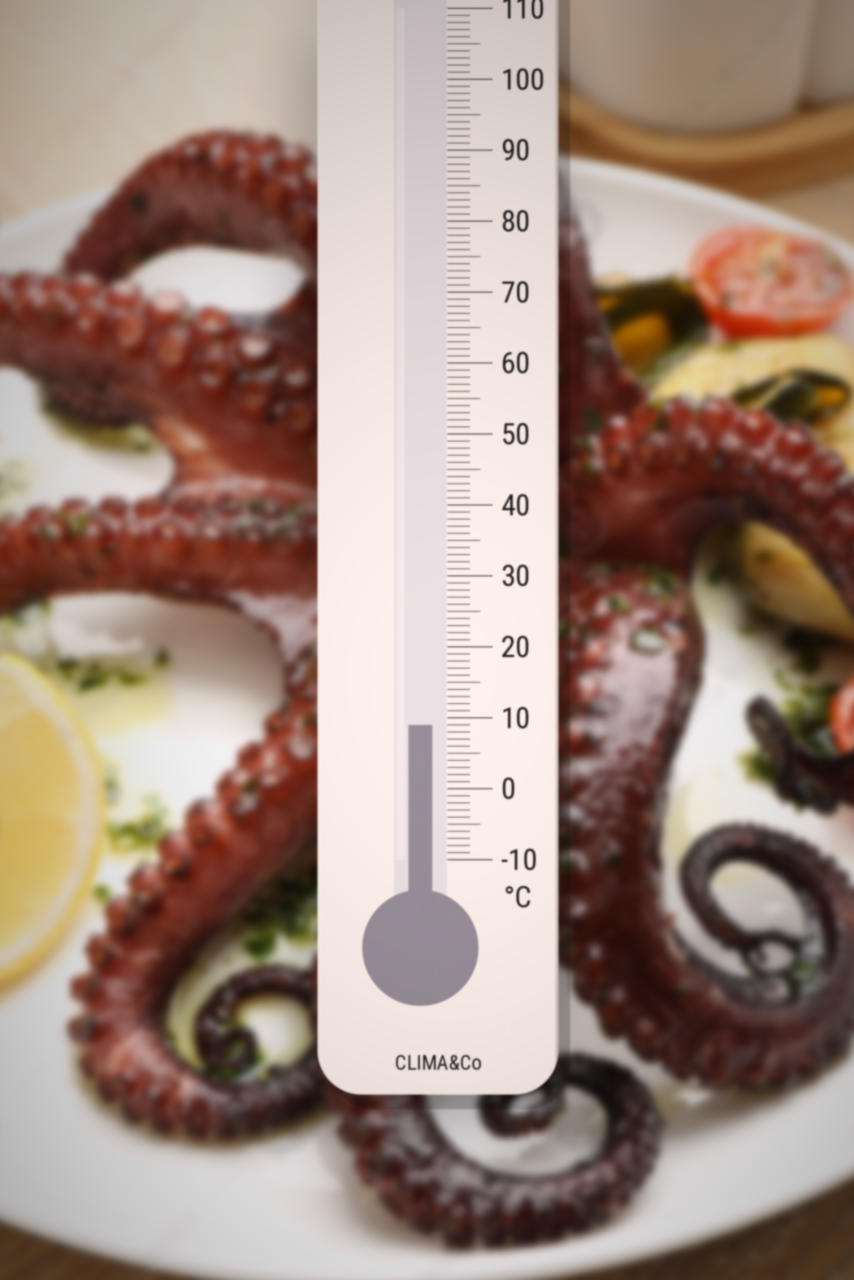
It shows 9 °C
